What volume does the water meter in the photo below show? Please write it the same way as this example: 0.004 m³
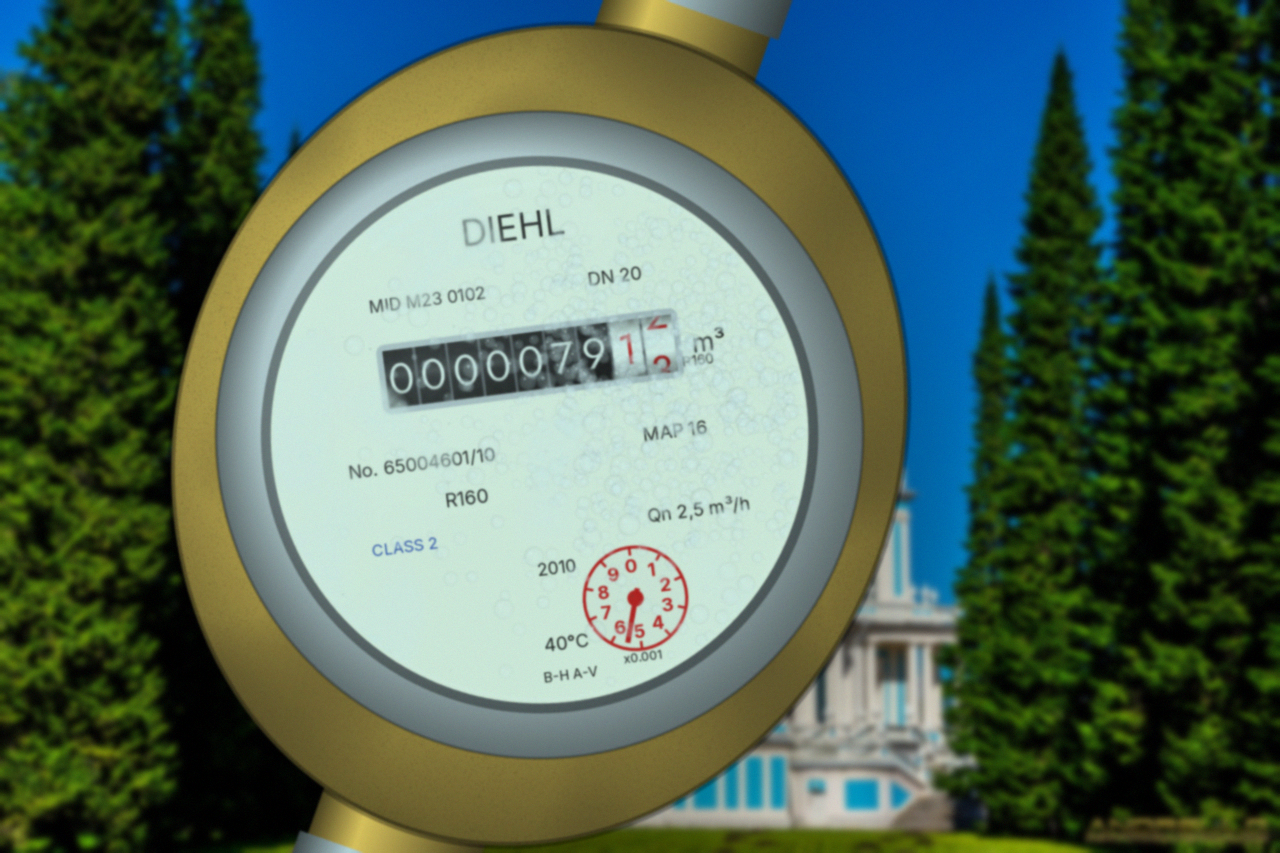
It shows 79.125 m³
